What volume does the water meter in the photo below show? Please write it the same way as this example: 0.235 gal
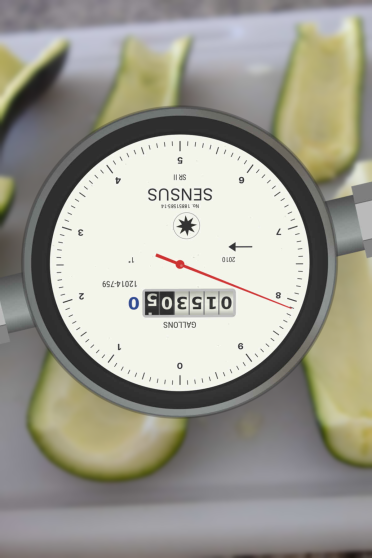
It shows 153048.1 gal
